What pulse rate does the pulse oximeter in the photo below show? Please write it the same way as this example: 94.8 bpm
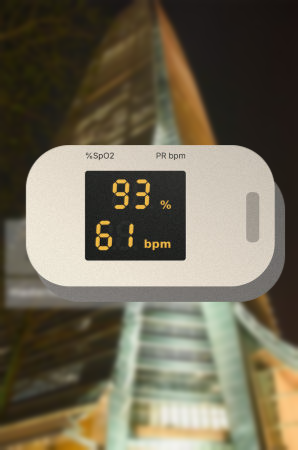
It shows 61 bpm
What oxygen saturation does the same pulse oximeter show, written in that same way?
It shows 93 %
